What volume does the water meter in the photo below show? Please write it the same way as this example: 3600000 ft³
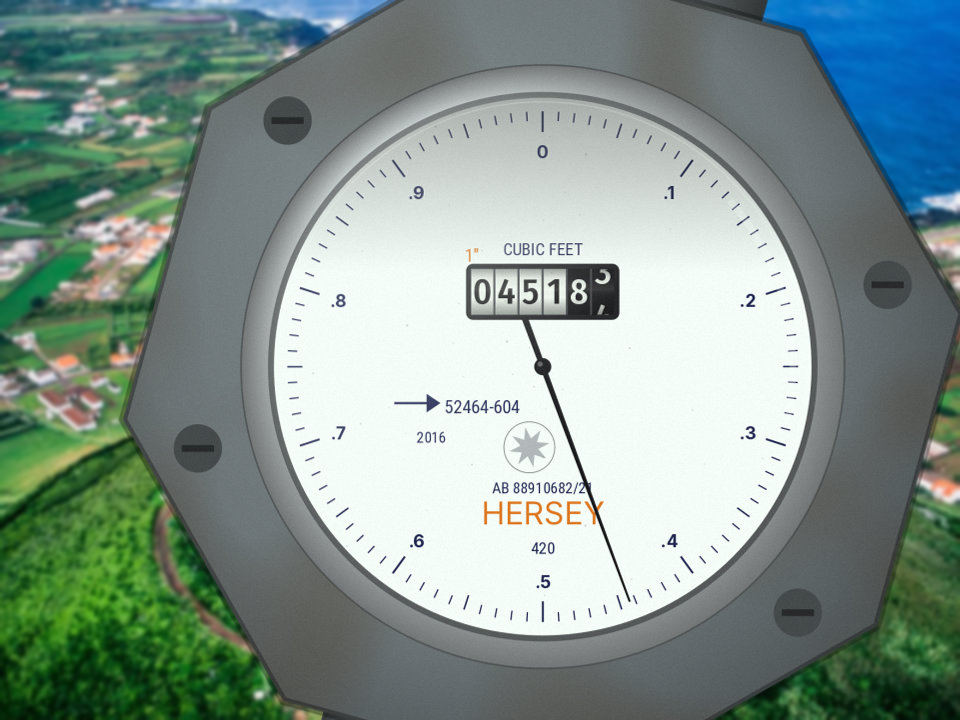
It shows 45183.44 ft³
